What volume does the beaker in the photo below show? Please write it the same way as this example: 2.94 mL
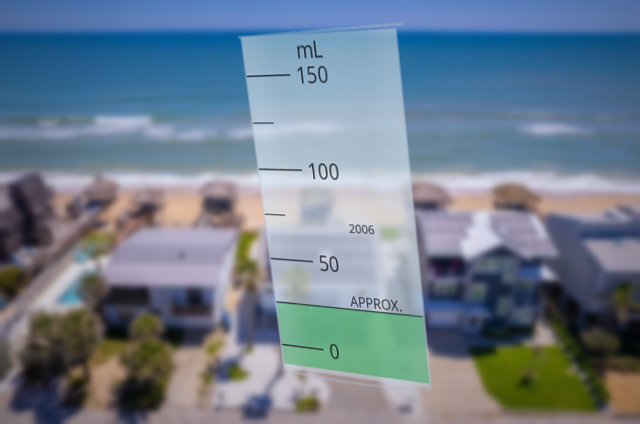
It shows 25 mL
